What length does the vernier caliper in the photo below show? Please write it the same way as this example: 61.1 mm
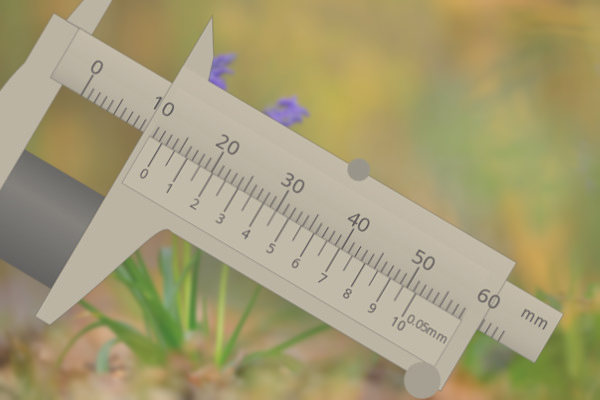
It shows 12.4 mm
